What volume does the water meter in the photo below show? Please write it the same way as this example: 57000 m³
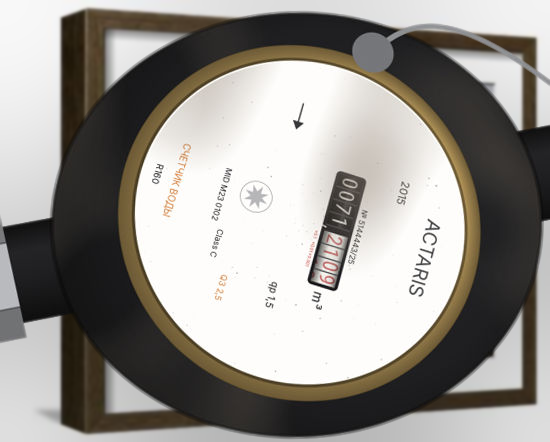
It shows 71.2109 m³
